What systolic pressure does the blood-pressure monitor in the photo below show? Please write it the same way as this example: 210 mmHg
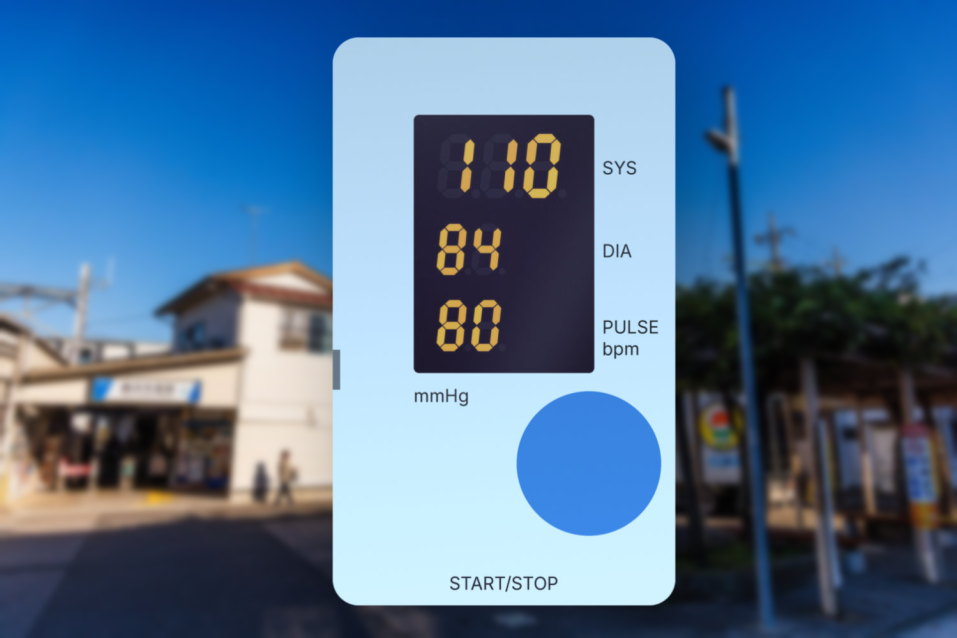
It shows 110 mmHg
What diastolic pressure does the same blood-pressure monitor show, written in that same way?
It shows 84 mmHg
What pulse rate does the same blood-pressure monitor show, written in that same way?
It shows 80 bpm
